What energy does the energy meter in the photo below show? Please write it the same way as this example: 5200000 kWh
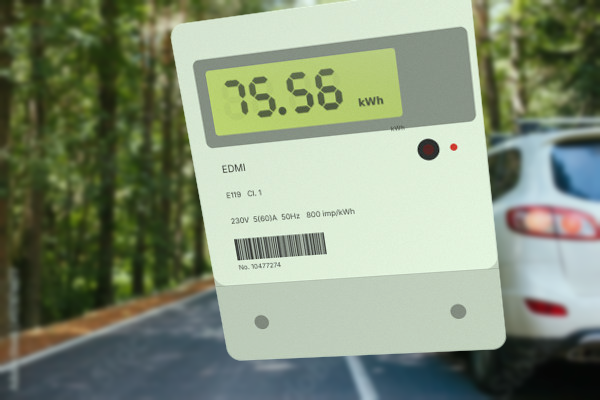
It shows 75.56 kWh
